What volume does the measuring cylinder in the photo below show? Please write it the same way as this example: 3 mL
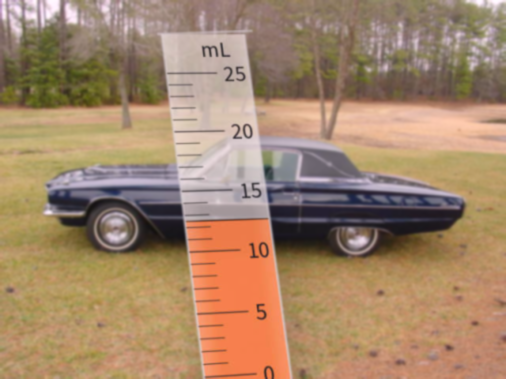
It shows 12.5 mL
